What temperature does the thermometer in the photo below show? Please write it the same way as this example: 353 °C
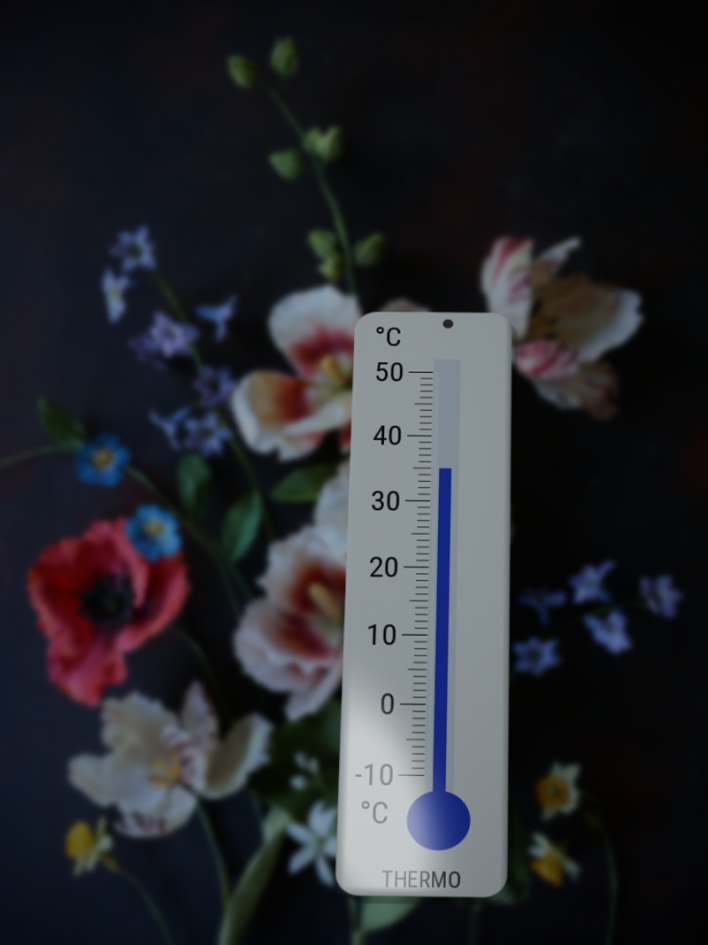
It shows 35 °C
